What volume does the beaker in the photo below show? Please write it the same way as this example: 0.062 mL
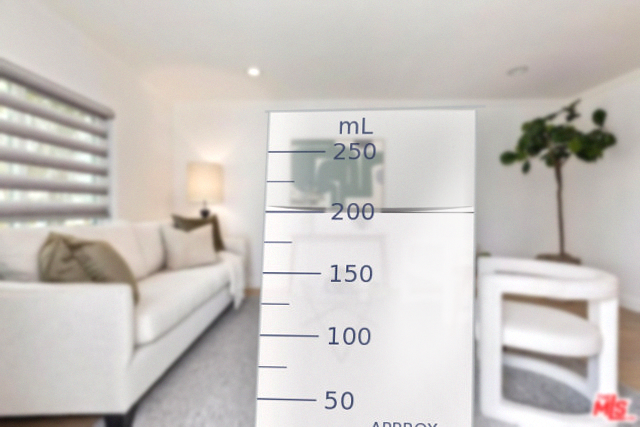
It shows 200 mL
